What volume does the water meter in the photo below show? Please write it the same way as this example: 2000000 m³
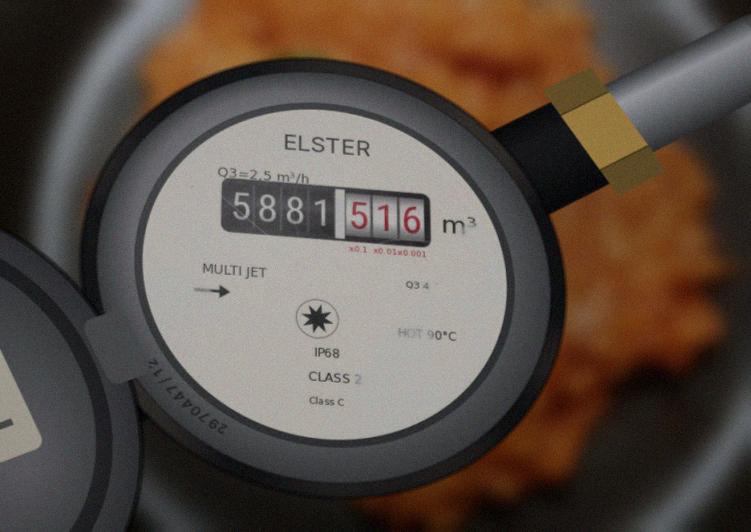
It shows 5881.516 m³
